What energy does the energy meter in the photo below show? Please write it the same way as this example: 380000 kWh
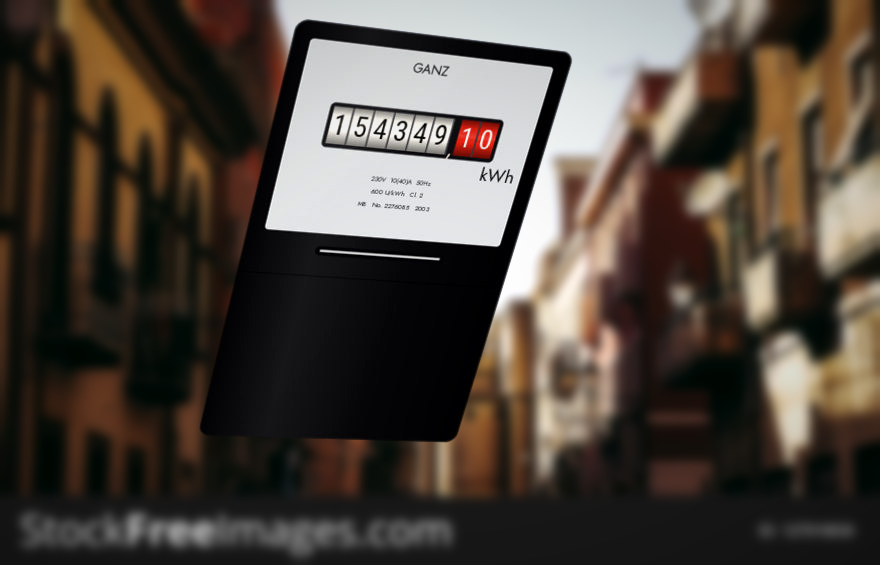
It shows 154349.10 kWh
